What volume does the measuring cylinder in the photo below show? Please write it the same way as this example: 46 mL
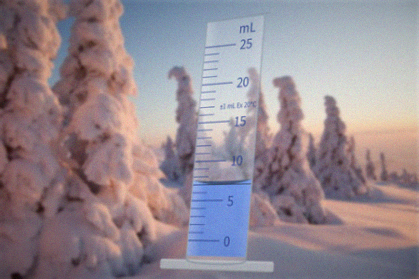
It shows 7 mL
